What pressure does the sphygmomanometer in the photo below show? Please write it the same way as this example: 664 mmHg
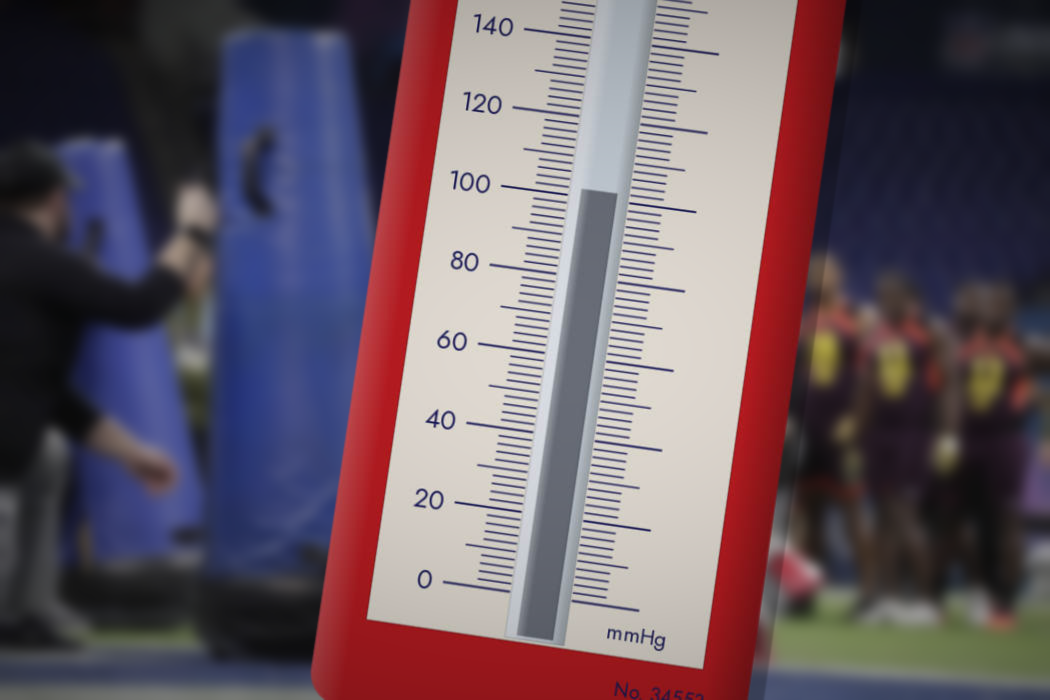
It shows 102 mmHg
